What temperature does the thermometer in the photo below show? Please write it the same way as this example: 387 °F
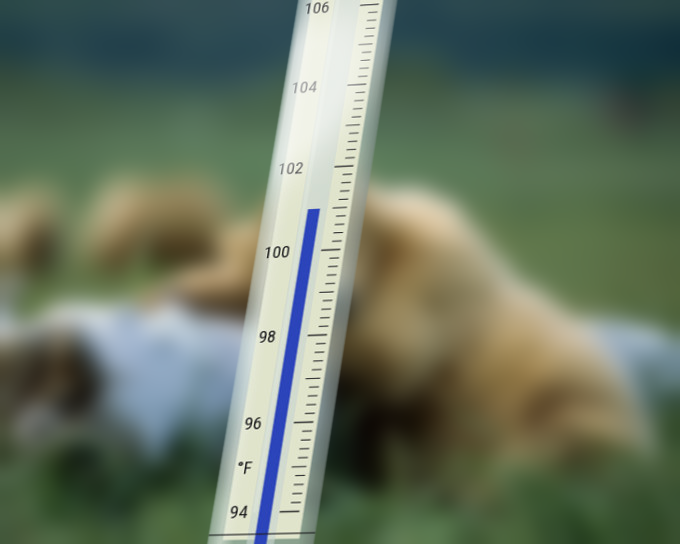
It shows 101 °F
